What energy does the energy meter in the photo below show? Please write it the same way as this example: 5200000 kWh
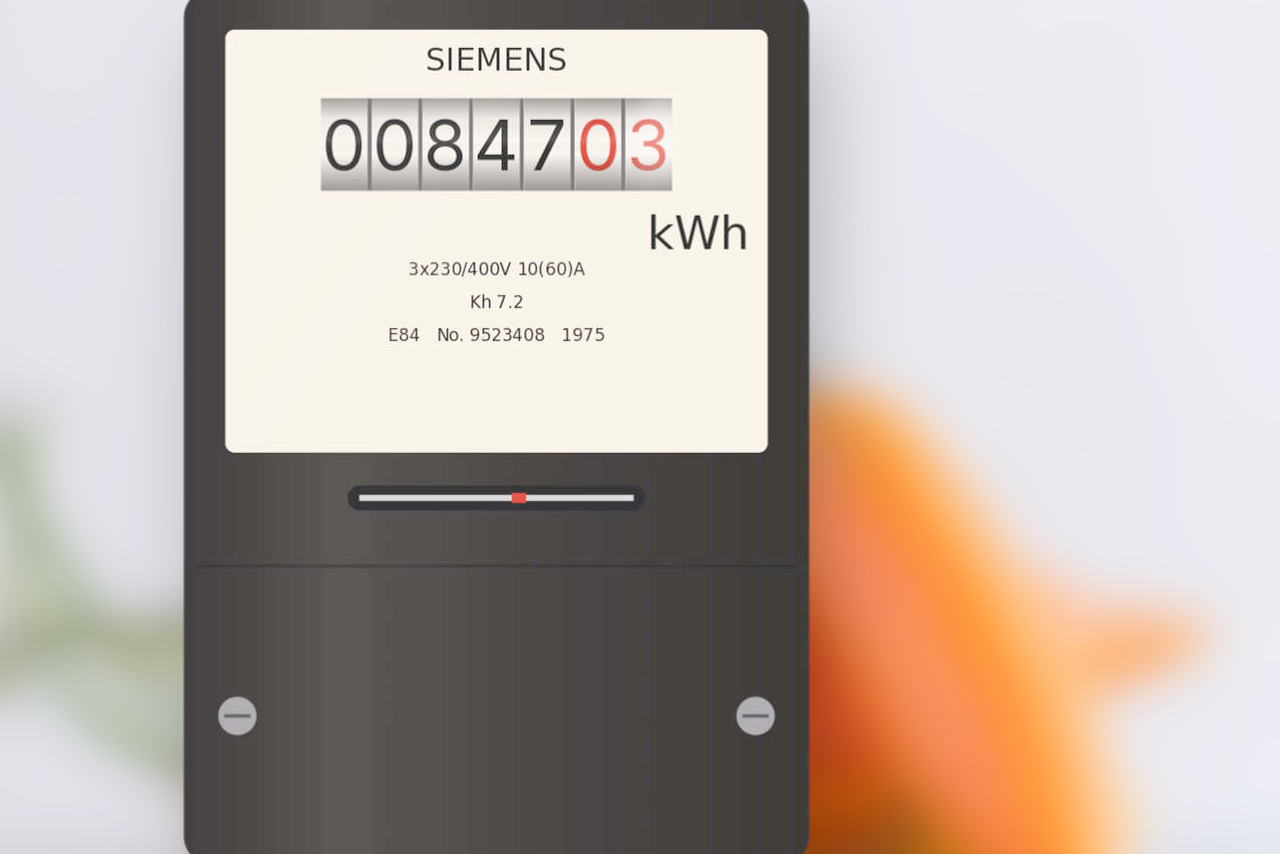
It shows 847.03 kWh
